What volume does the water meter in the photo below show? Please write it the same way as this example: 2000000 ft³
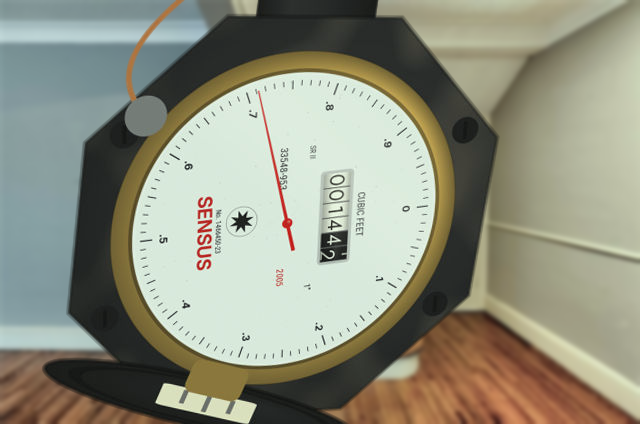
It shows 1441.71 ft³
